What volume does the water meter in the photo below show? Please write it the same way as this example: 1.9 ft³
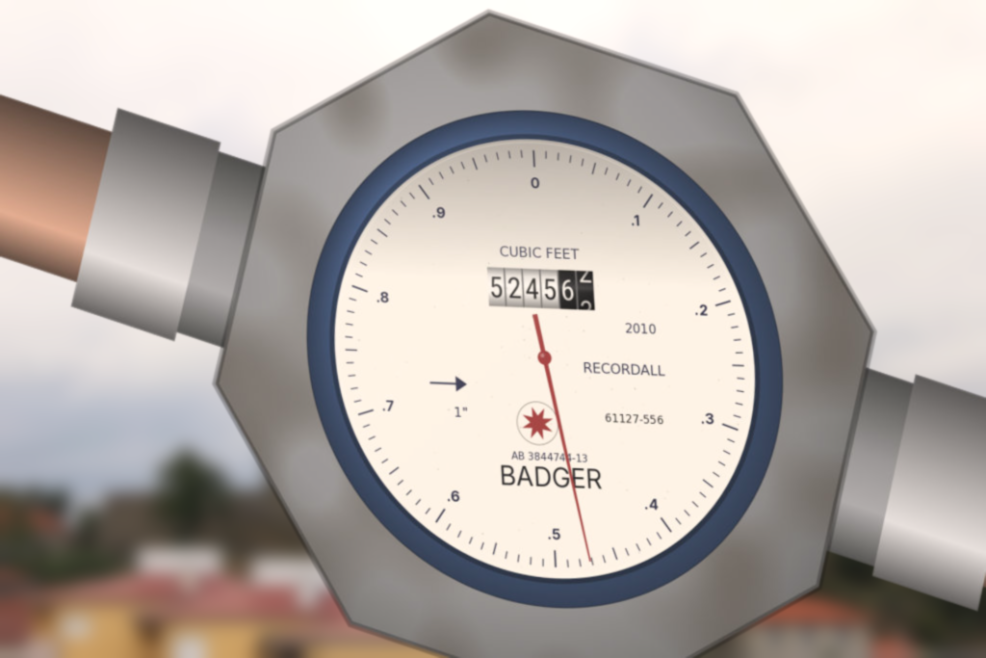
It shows 524562.47 ft³
